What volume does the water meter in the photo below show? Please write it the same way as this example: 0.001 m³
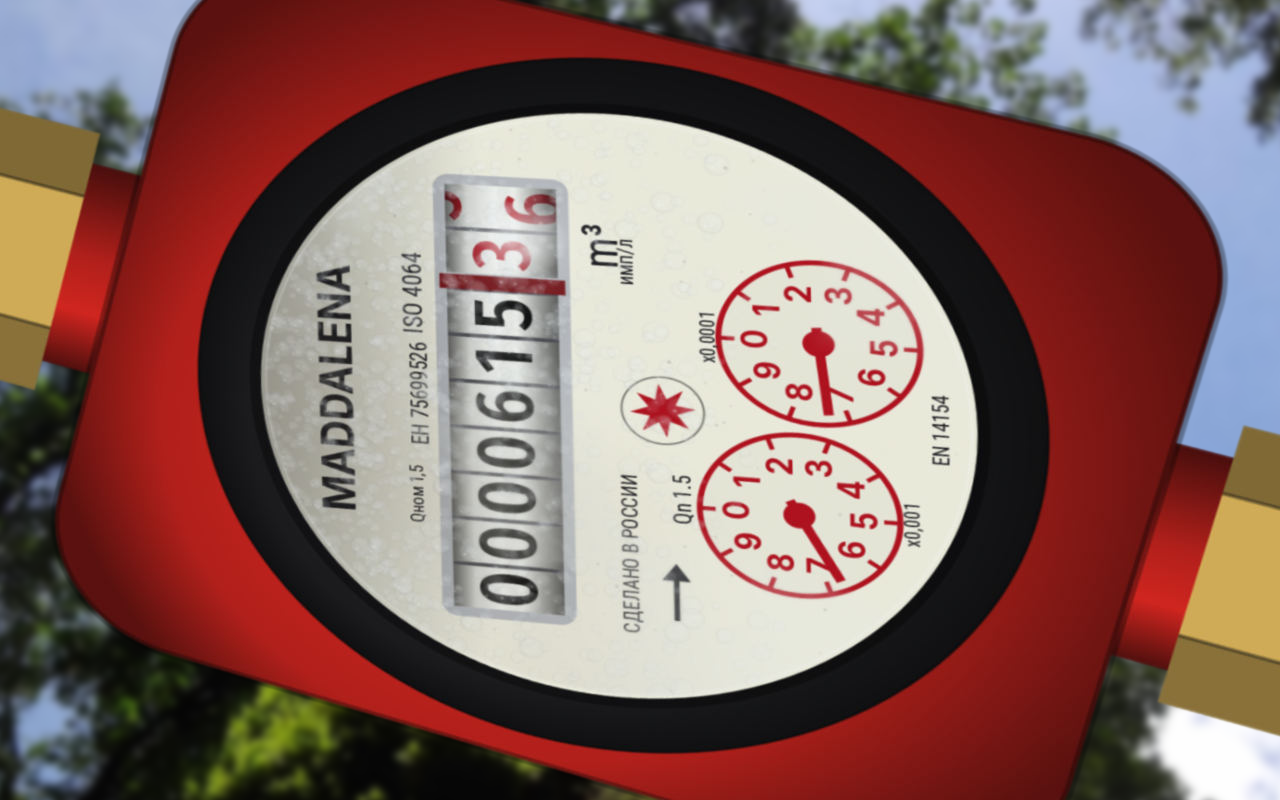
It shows 615.3567 m³
